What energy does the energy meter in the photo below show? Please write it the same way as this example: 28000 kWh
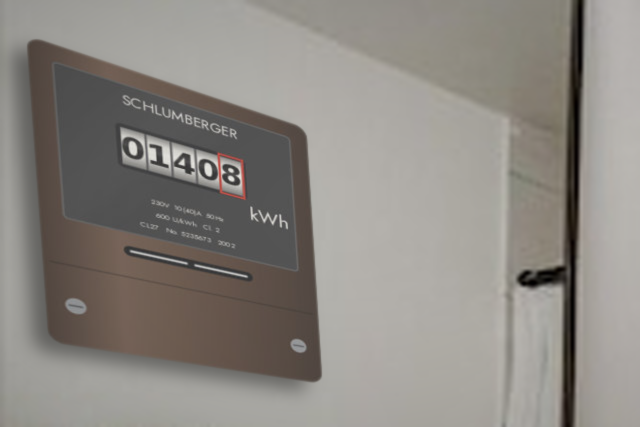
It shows 140.8 kWh
